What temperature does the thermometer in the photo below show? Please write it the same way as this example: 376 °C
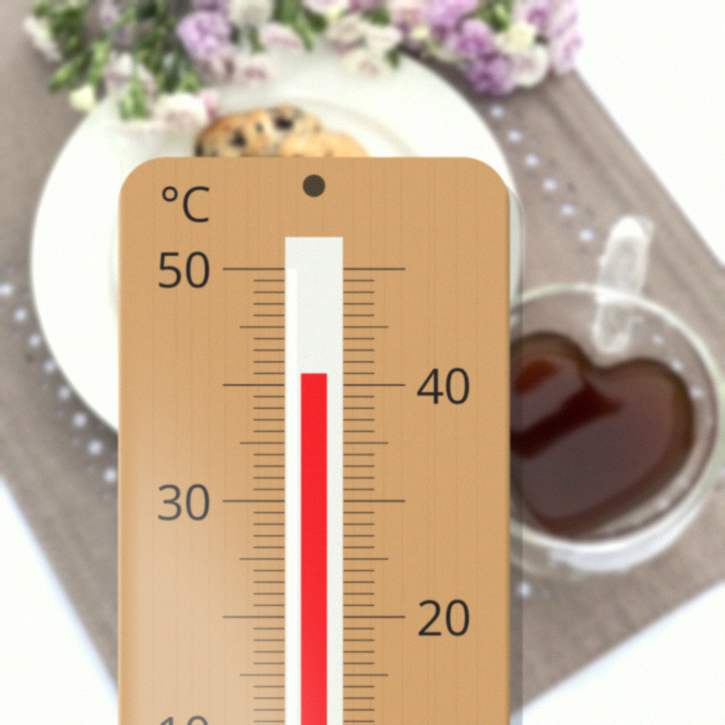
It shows 41 °C
